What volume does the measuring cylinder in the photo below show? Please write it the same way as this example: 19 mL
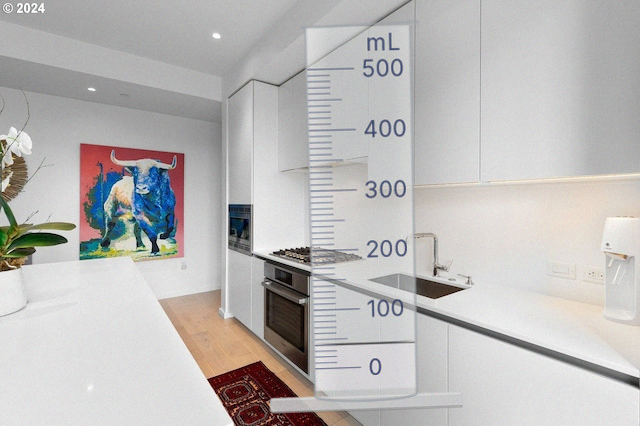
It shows 40 mL
